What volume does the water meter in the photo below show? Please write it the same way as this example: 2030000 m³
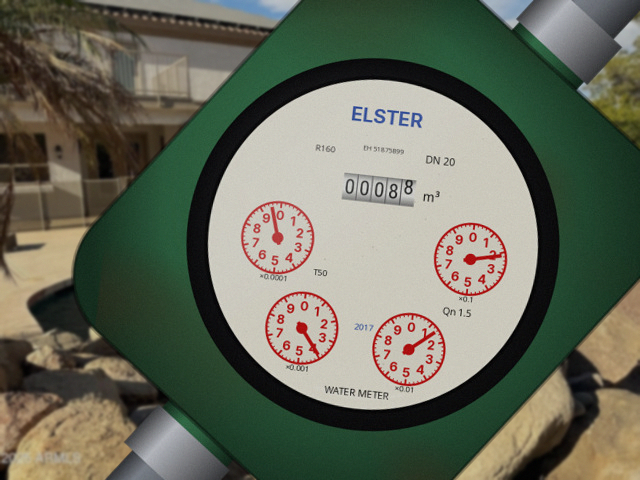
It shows 88.2139 m³
